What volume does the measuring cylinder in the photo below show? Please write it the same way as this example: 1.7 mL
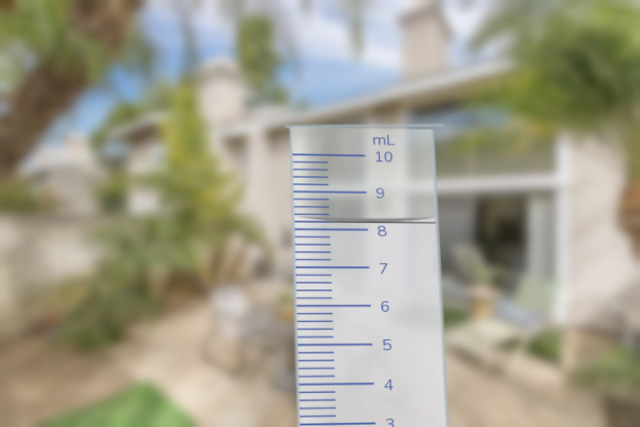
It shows 8.2 mL
